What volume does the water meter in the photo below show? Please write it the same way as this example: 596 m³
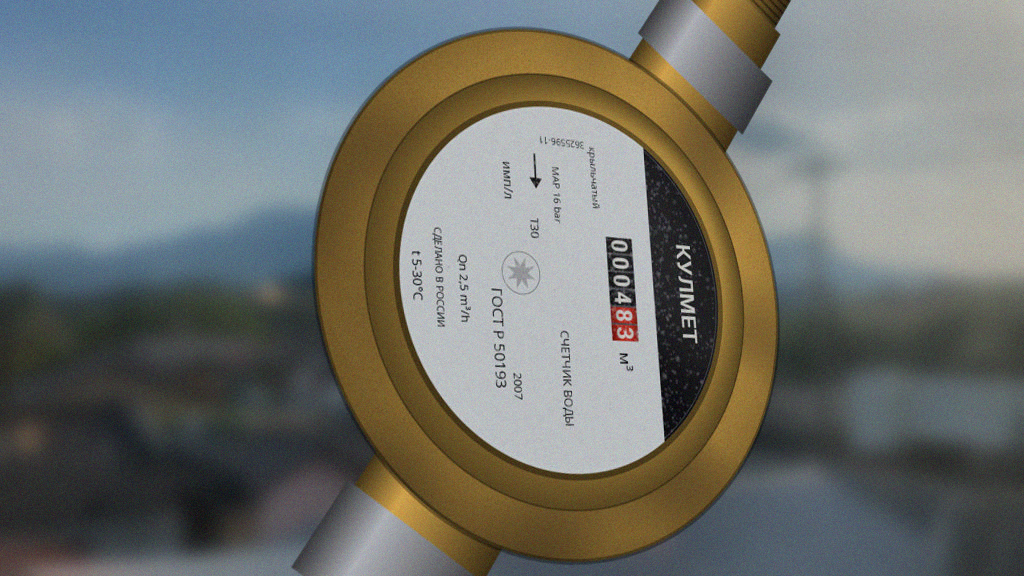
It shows 4.83 m³
